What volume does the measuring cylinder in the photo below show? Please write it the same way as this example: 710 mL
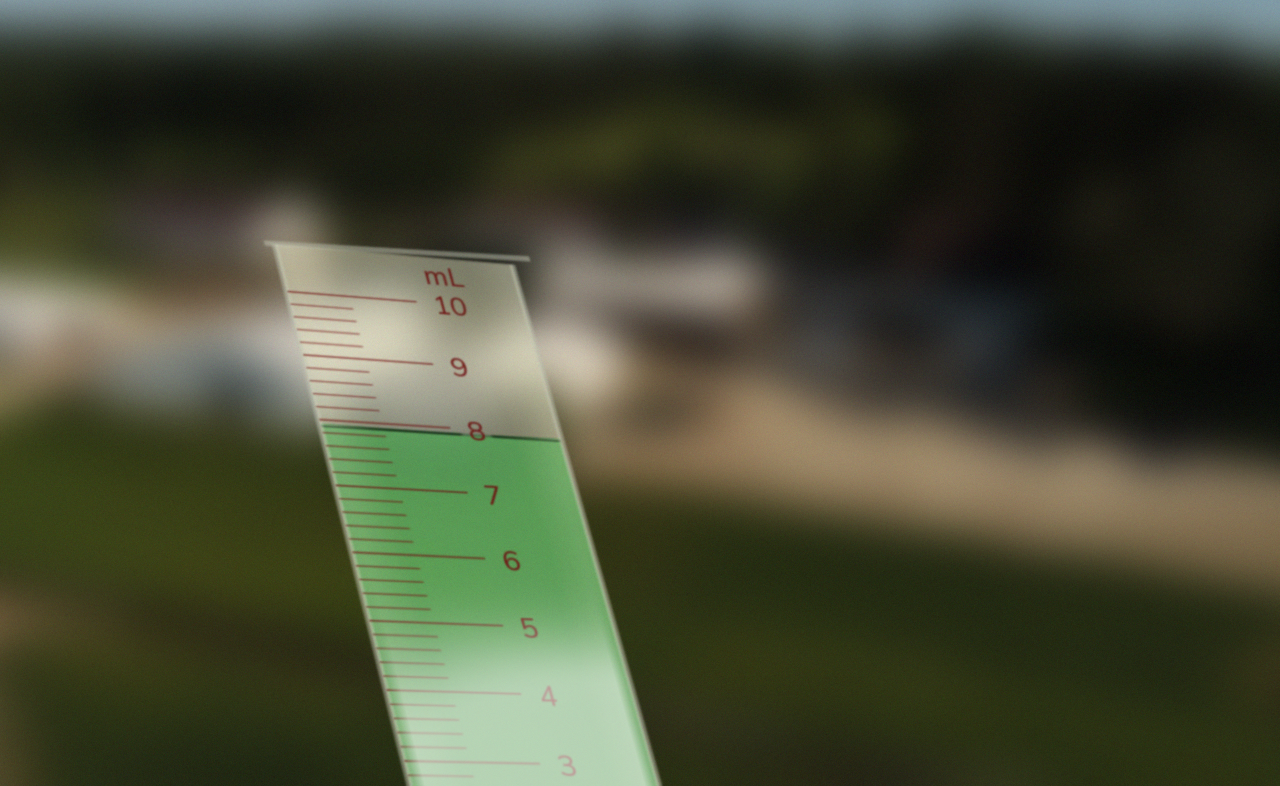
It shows 7.9 mL
